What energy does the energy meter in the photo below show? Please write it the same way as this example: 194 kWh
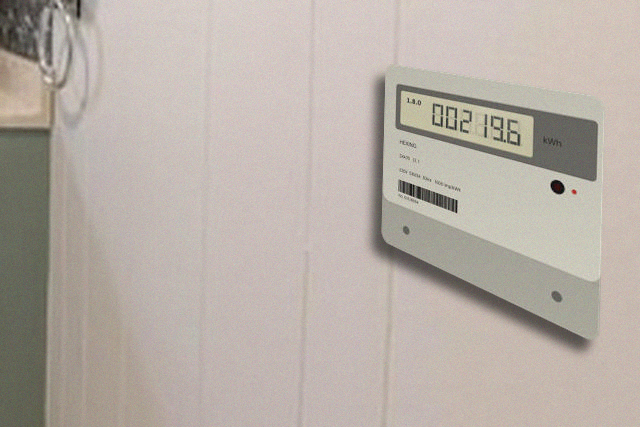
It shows 219.6 kWh
